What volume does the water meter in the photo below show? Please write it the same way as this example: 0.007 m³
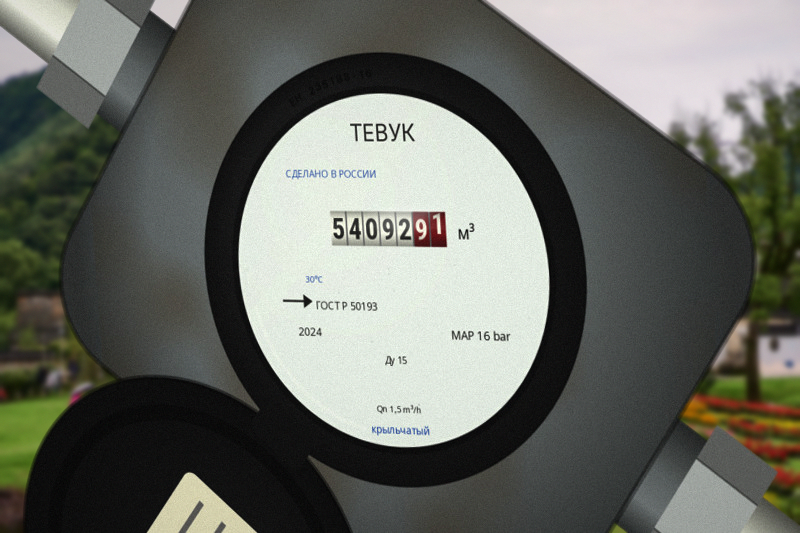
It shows 54092.91 m³
